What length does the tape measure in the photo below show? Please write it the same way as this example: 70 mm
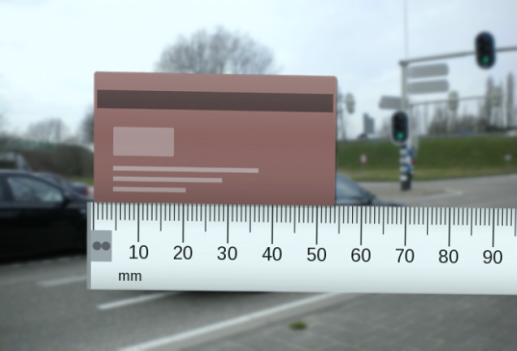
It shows 54 mm
